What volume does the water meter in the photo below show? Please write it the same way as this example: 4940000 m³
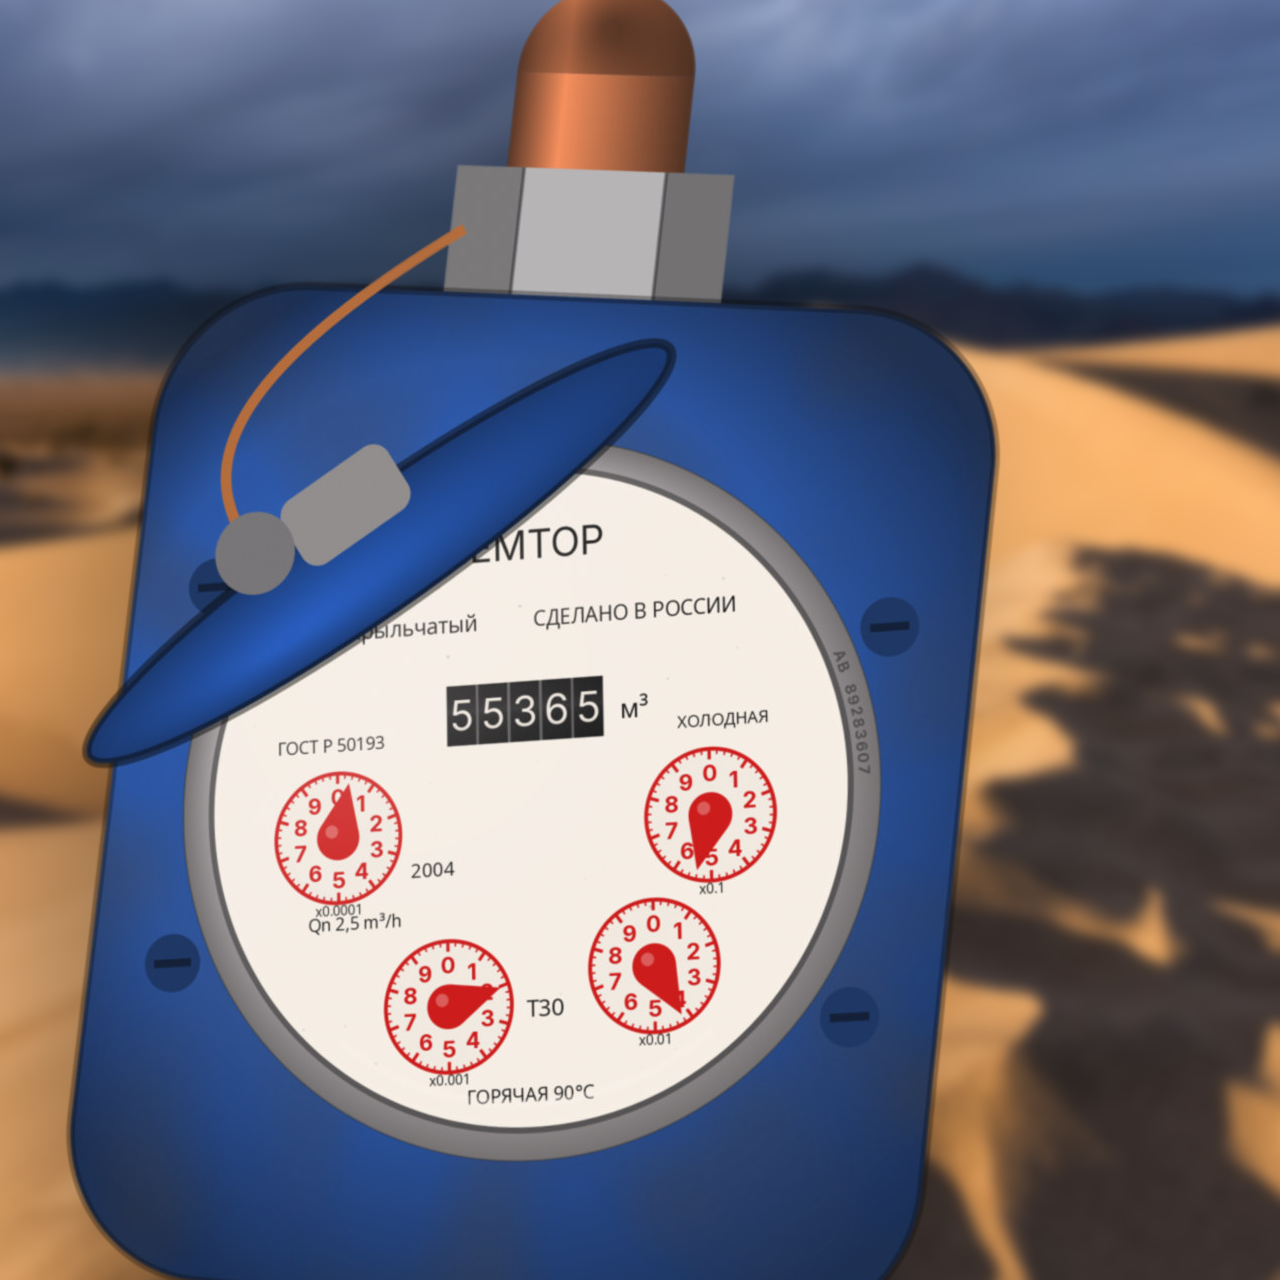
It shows 55365.5420 m³
